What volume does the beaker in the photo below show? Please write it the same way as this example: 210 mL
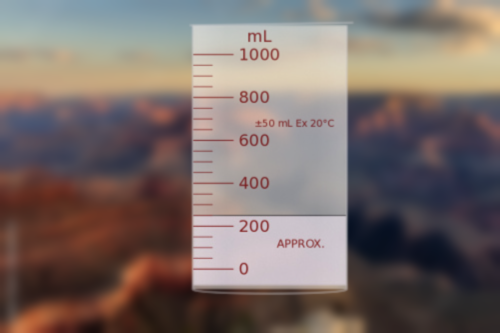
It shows 250 mL
